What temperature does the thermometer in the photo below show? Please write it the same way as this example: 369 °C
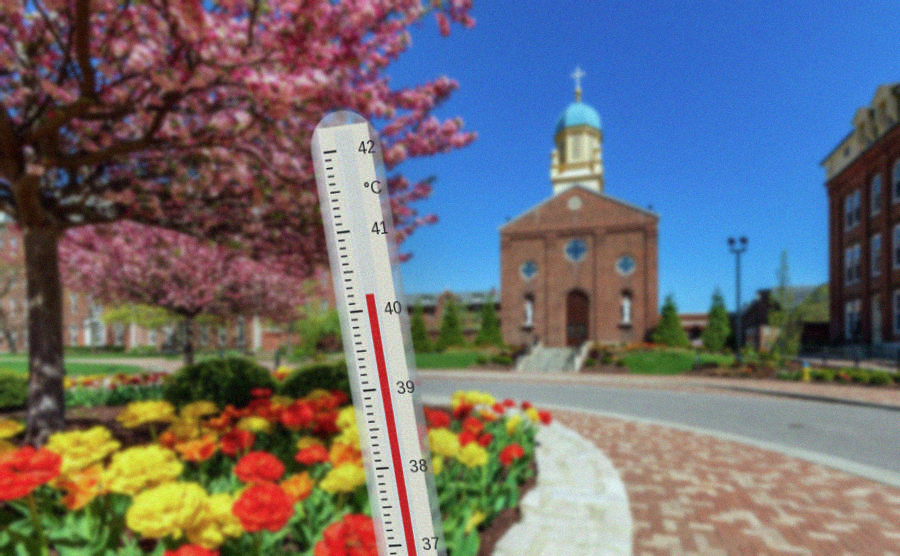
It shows 40.2 °C
